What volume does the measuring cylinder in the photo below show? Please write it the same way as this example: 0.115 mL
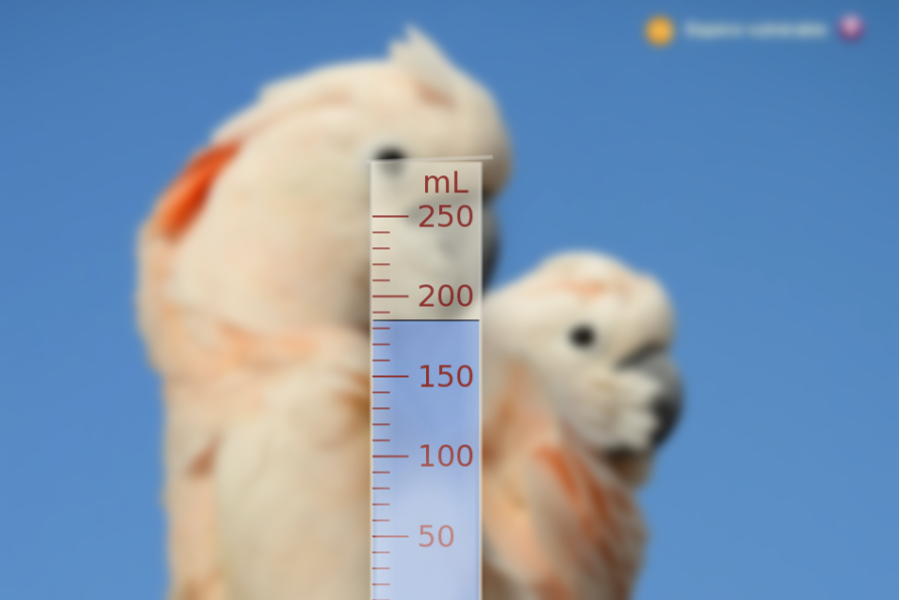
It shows 185 mL
